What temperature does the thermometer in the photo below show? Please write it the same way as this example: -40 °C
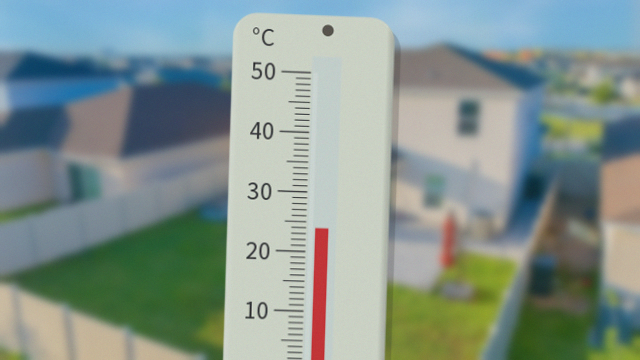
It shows 24 °C
